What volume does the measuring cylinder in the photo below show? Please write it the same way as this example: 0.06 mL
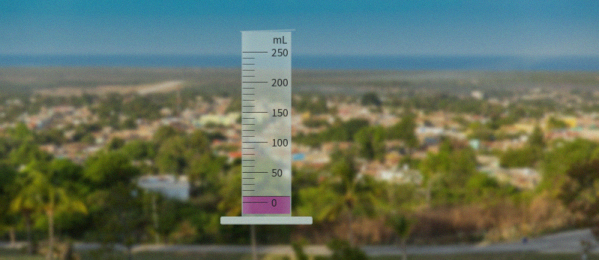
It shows 10 mL
